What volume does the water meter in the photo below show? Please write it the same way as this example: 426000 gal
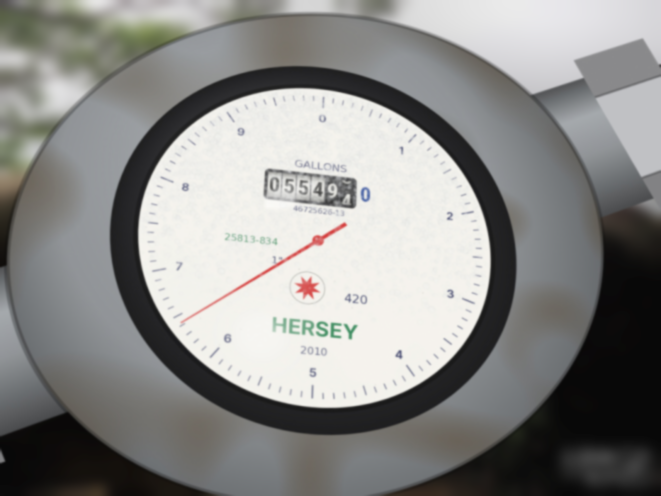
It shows 554936.4 gal
